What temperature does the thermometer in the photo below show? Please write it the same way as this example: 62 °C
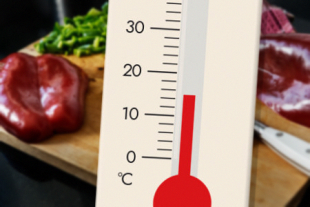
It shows 15 °C
